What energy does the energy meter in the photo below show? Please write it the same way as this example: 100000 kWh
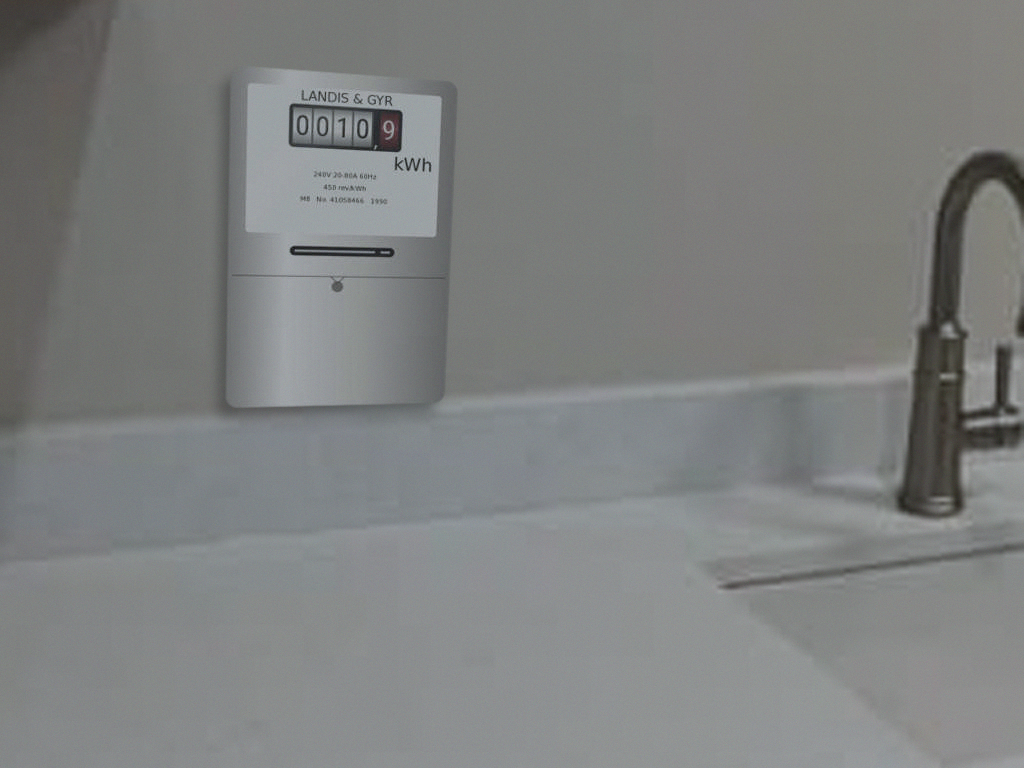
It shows 10.9 kWh
